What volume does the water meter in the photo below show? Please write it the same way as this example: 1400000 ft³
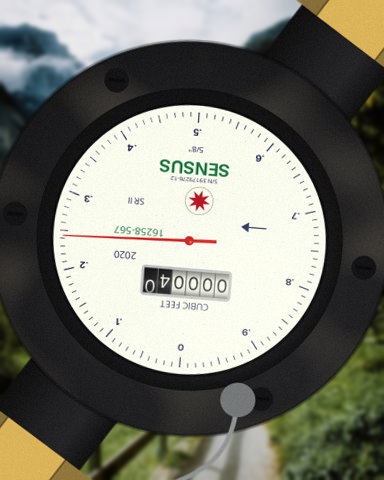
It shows 40.24 ft³
